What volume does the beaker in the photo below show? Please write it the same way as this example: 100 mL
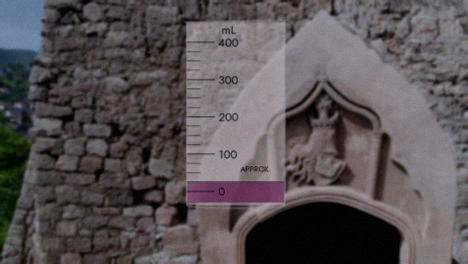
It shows 25 mL
